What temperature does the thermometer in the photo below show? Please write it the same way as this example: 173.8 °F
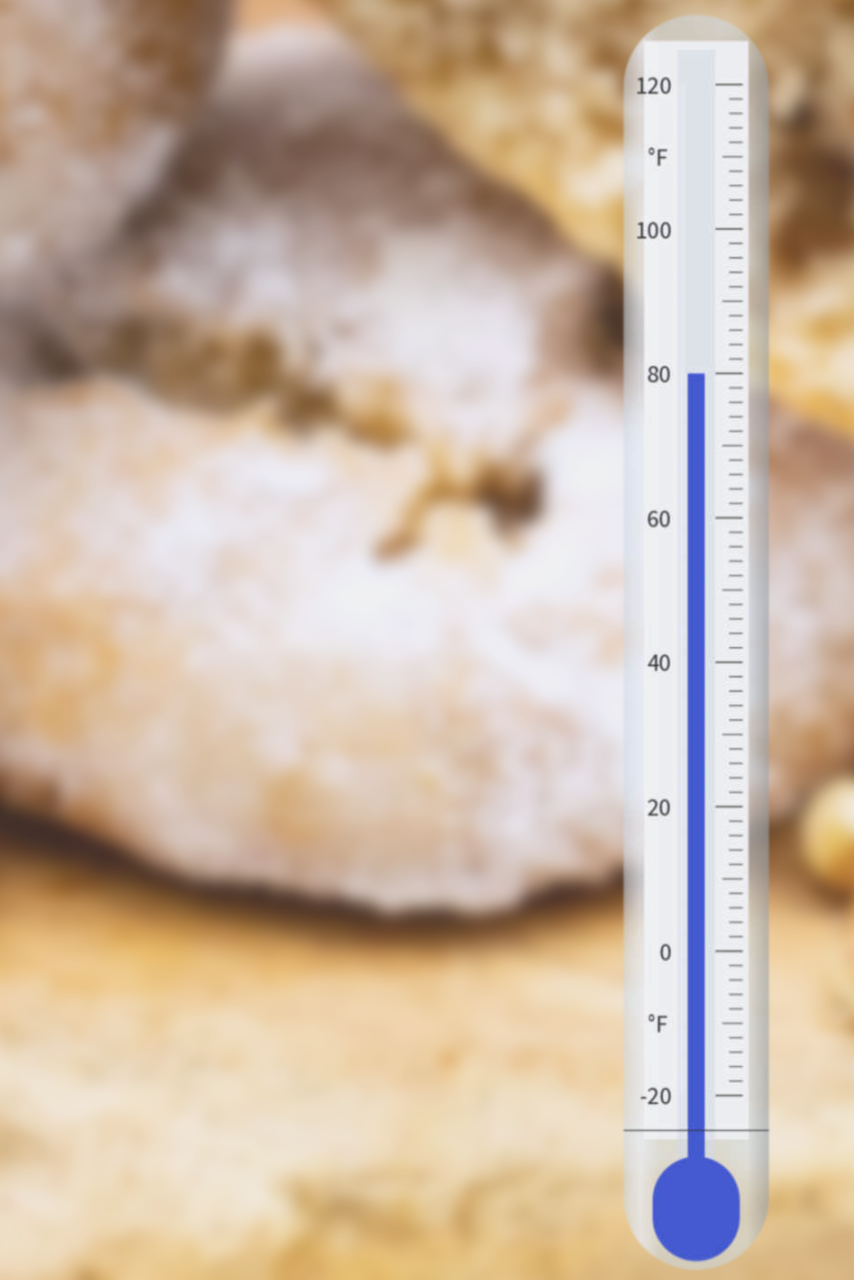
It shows 80 °F
